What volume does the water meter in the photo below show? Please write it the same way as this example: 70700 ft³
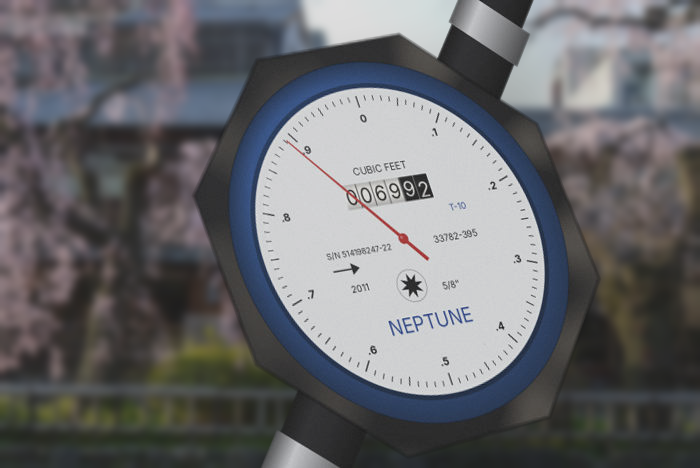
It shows 6991.89 ft³
